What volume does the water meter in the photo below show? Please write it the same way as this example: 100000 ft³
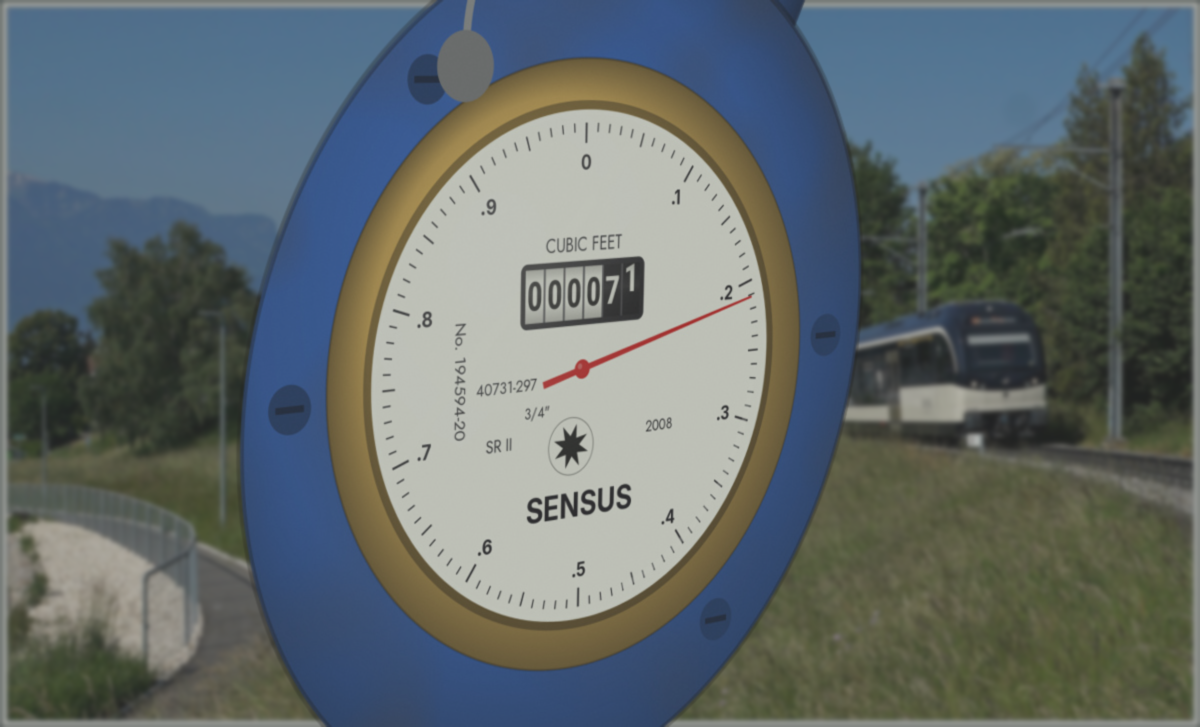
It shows 71.21 ft³
